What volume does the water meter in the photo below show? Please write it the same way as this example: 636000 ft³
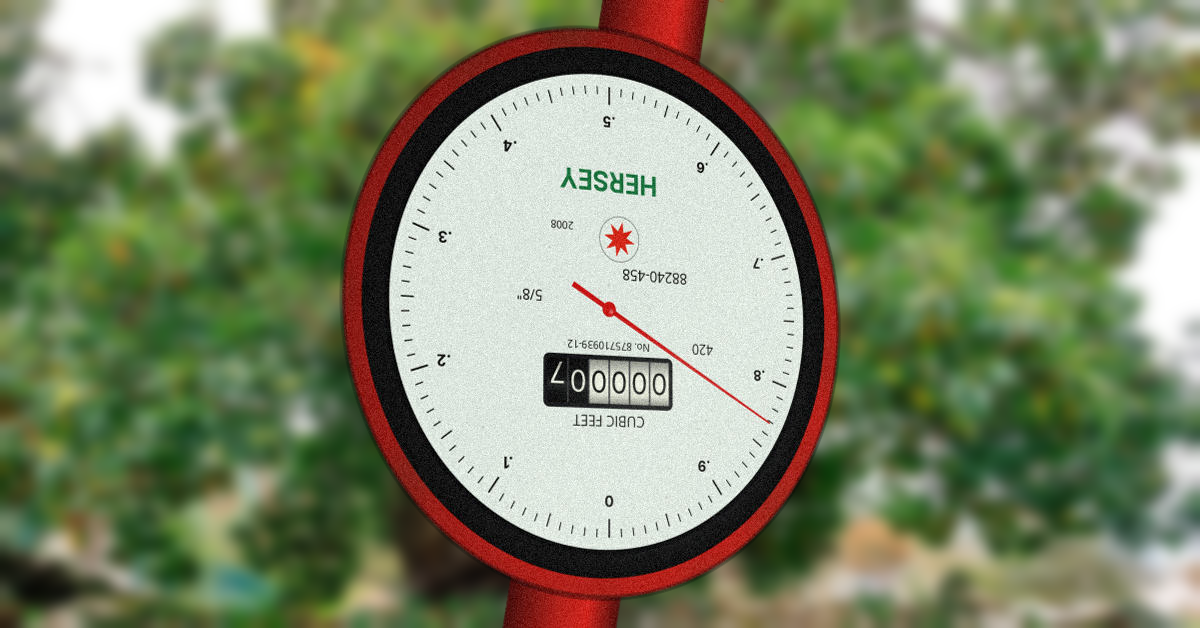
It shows 6.83 ft³
